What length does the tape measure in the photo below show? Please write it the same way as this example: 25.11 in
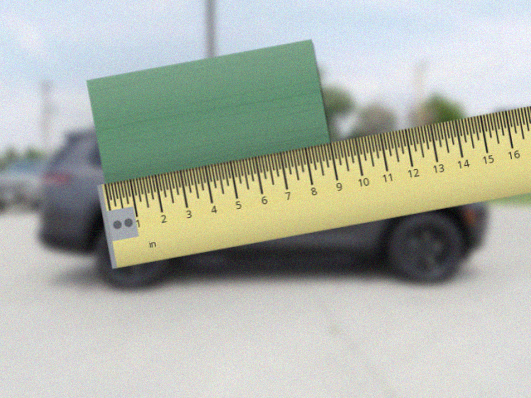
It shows 9 in
